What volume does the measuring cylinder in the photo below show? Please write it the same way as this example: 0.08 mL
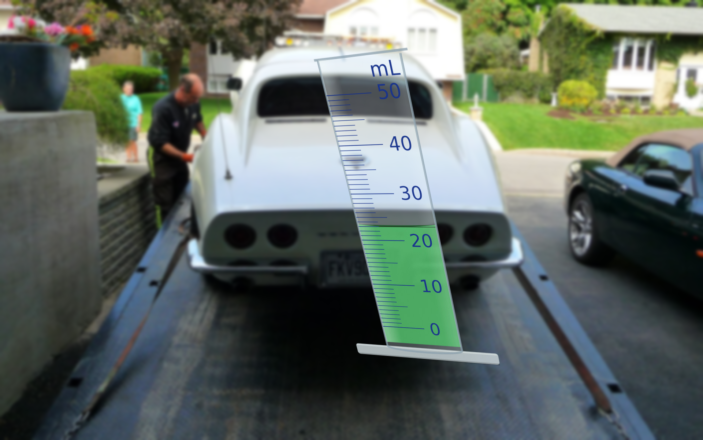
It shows 23 mL
